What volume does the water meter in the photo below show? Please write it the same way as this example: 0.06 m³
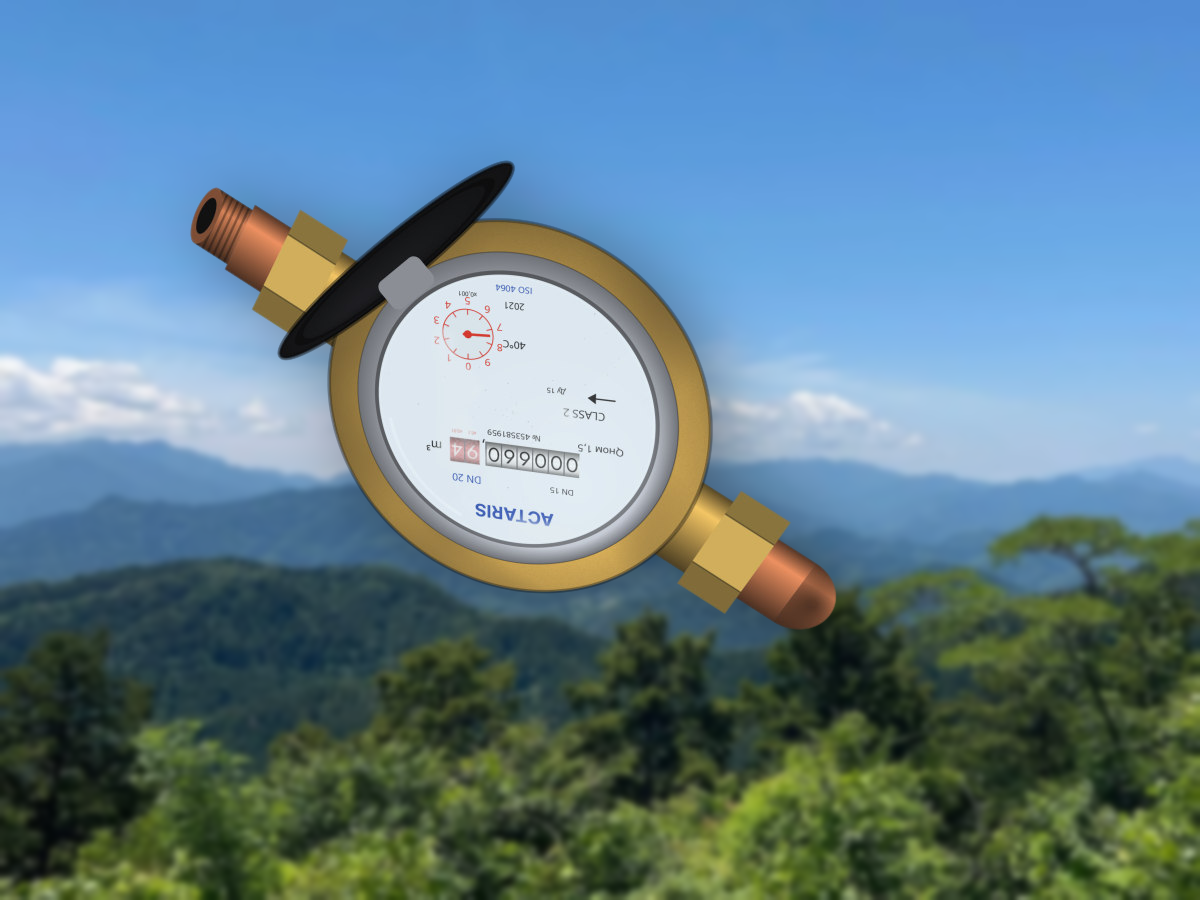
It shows 660.947 m³
